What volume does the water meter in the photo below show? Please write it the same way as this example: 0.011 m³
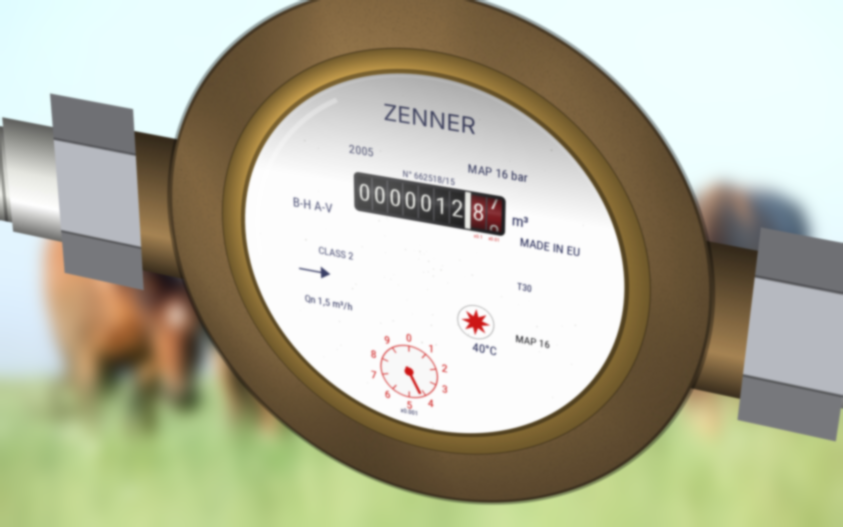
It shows 12.874 m³
